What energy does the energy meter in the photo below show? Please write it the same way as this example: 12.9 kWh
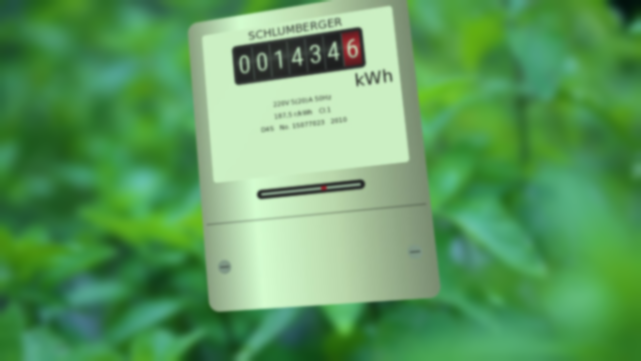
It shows 1434.6 kWh
